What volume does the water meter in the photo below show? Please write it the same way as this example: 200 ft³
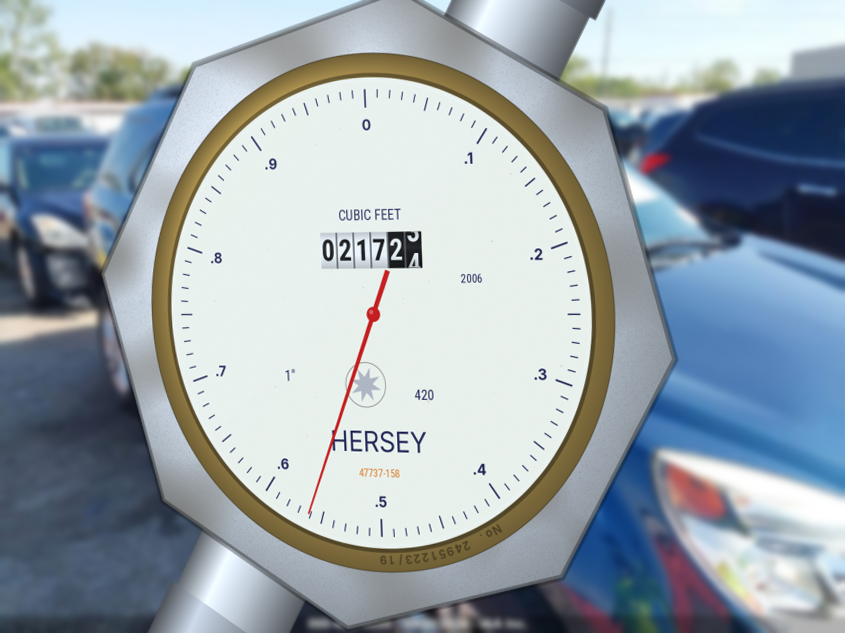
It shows 21723.56 ft³
